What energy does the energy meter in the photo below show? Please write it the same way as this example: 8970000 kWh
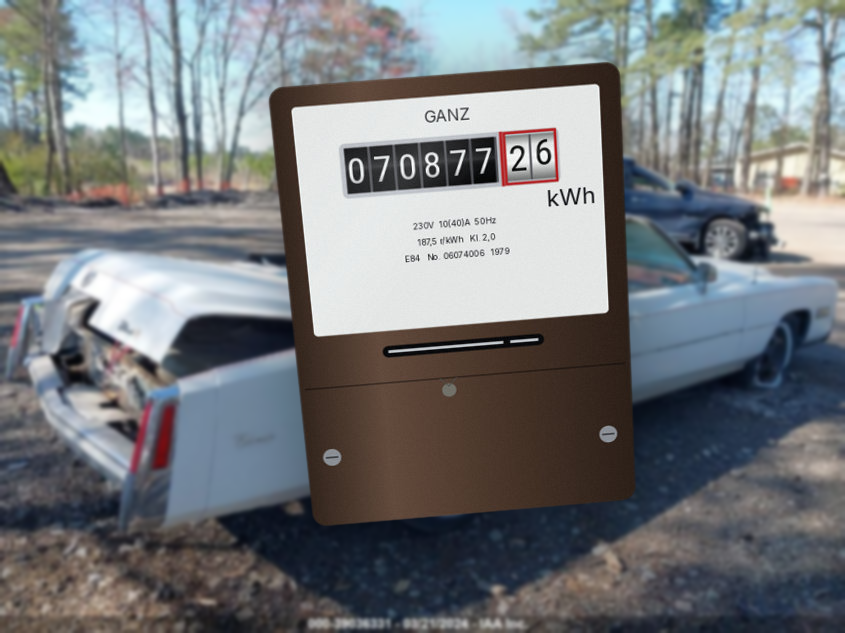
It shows 70877.26 kWh
